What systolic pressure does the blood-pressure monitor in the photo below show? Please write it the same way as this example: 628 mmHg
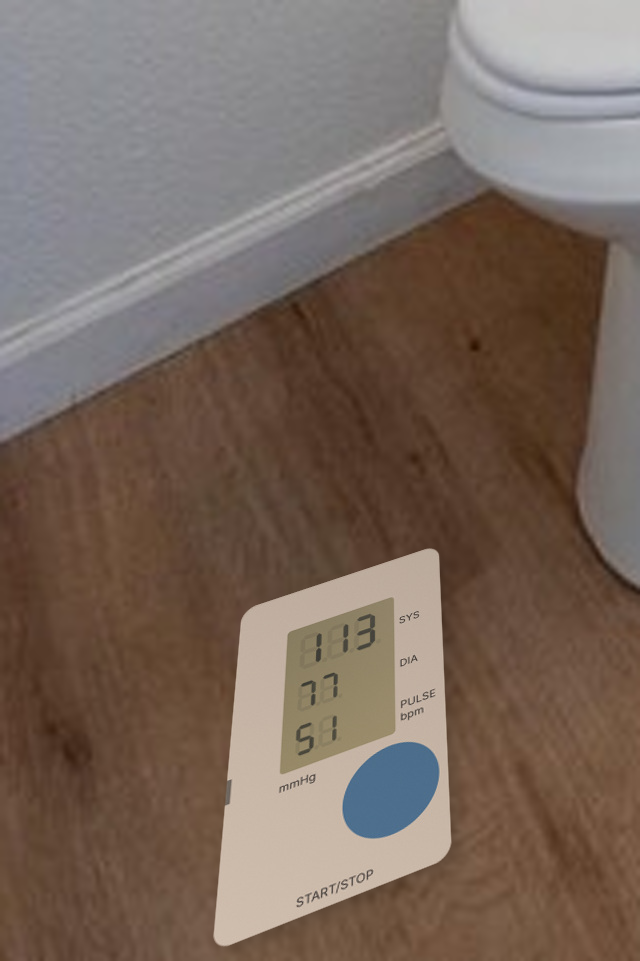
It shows 113 mmHg
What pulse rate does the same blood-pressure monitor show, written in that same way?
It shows 51 bpm
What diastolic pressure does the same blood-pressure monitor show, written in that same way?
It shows 77 mmHg
